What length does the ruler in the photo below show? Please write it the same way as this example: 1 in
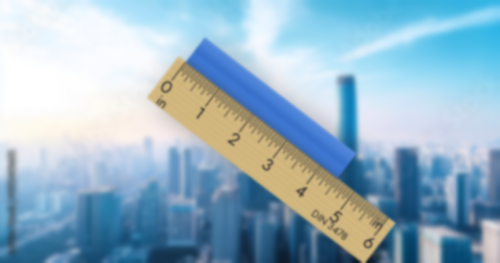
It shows 4.5 in
